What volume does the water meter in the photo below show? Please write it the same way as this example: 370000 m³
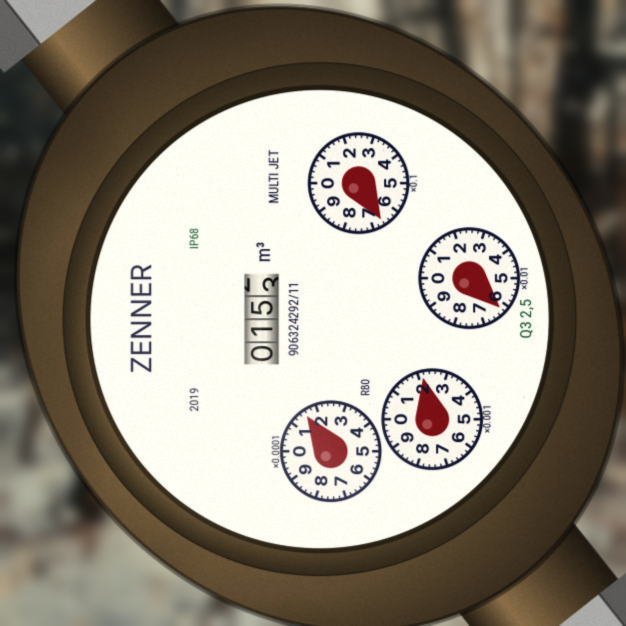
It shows 152.6621 m³
